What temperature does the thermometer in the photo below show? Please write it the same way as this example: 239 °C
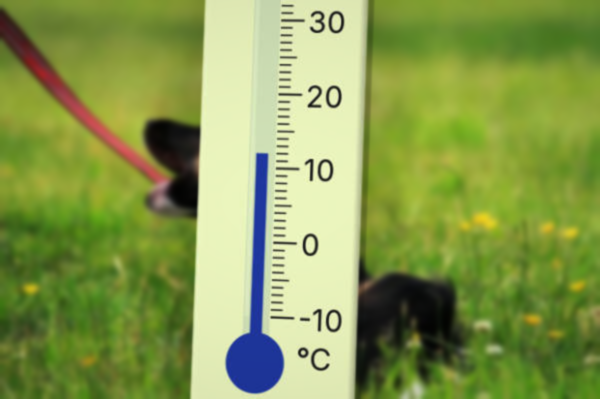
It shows 12 °C
